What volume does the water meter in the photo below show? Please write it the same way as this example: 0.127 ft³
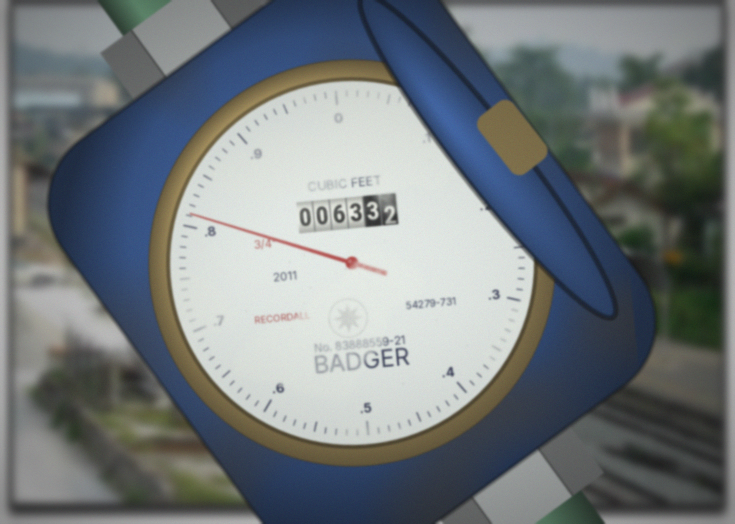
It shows 6331.81 ft³
